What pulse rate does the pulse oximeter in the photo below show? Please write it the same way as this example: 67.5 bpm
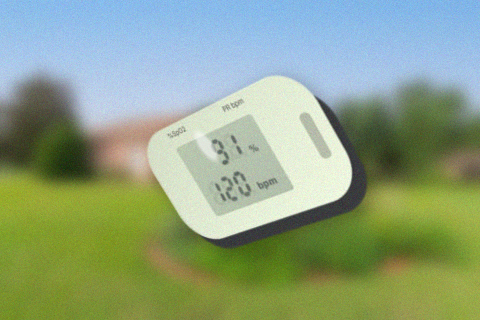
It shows 120 bpm
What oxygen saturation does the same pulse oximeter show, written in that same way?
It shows 91 %
